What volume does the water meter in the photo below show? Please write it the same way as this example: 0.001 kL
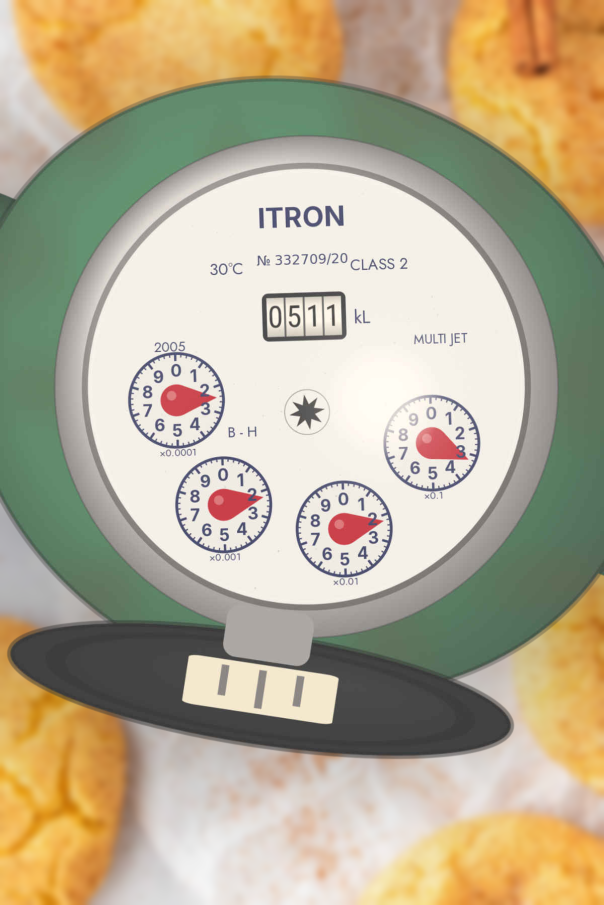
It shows 511.3222 kL
